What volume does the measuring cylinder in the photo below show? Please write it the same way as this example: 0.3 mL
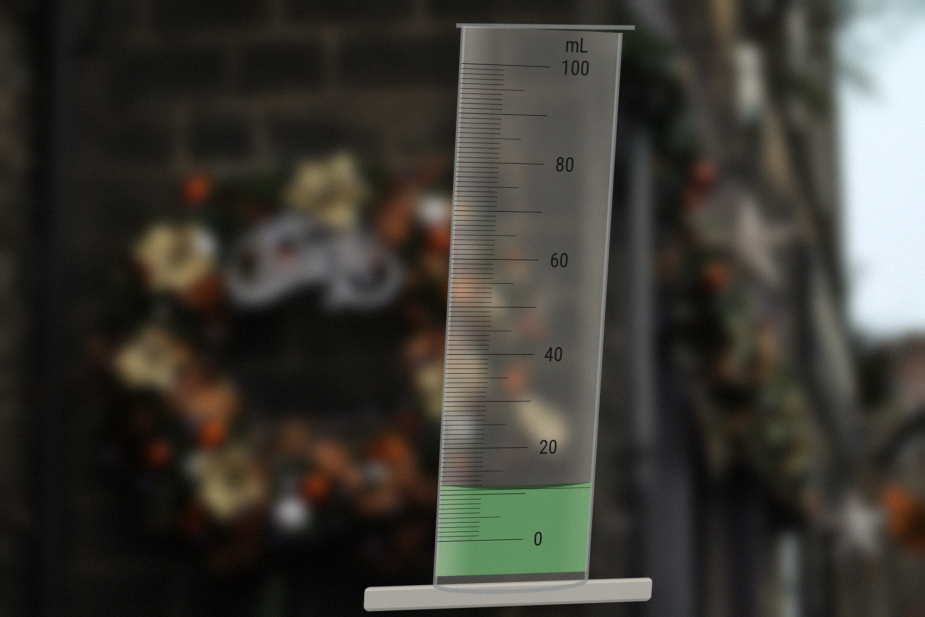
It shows 11 mL
